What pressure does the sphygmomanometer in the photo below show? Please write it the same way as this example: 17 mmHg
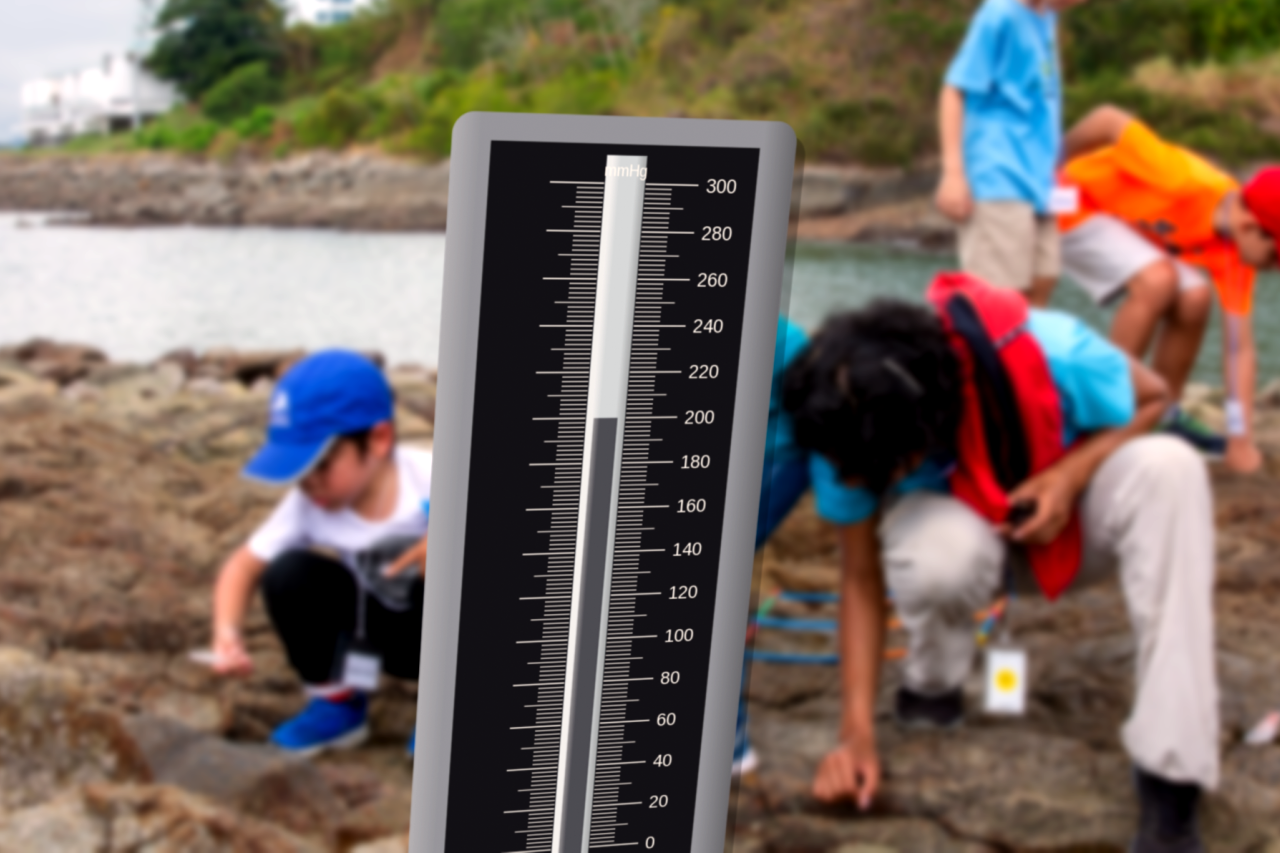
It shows 200 mmHg
